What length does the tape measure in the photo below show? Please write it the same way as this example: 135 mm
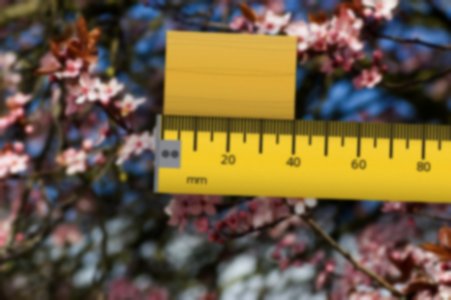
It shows 40 mm
